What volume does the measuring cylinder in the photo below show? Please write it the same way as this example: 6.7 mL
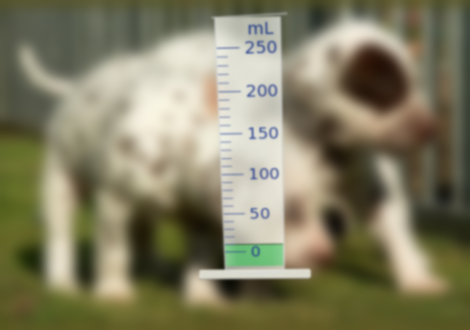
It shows 10 mL
